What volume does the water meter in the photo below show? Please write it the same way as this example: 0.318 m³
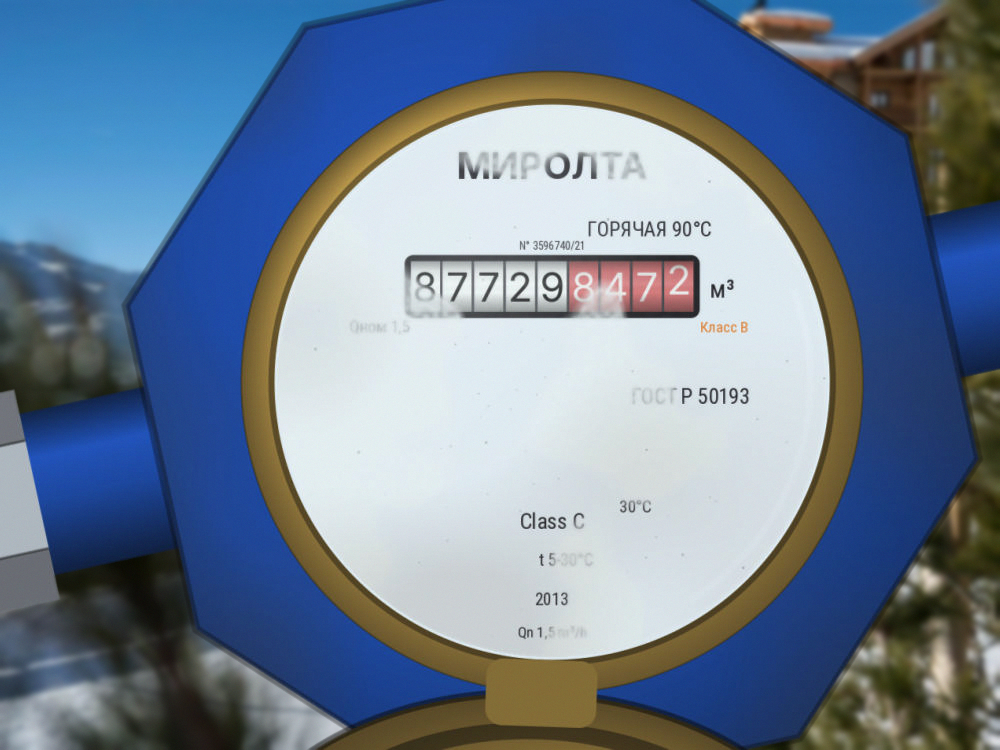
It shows 87729.8472 m³
